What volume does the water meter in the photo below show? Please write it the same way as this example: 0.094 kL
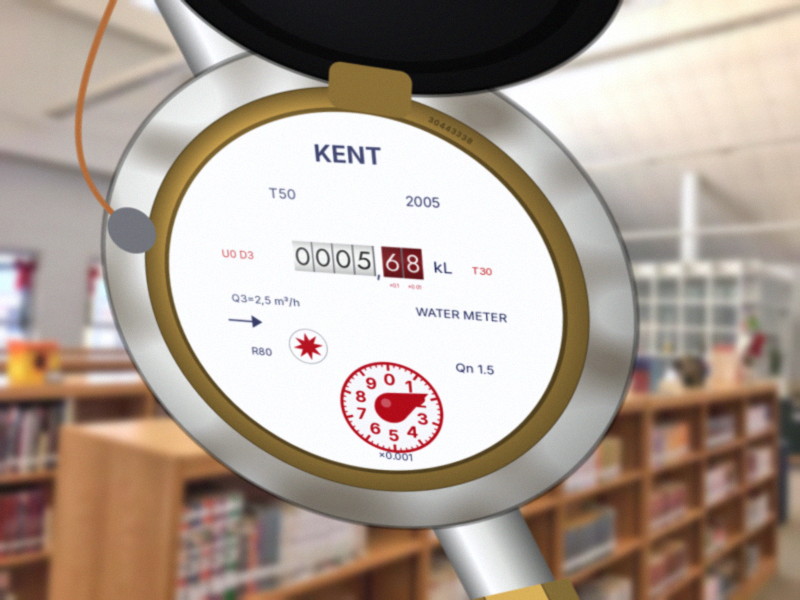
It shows 5.681 kL
